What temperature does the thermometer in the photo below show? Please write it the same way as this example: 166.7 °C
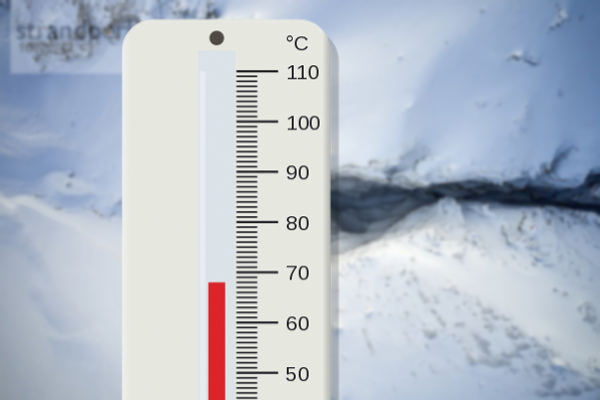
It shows 68 °C
